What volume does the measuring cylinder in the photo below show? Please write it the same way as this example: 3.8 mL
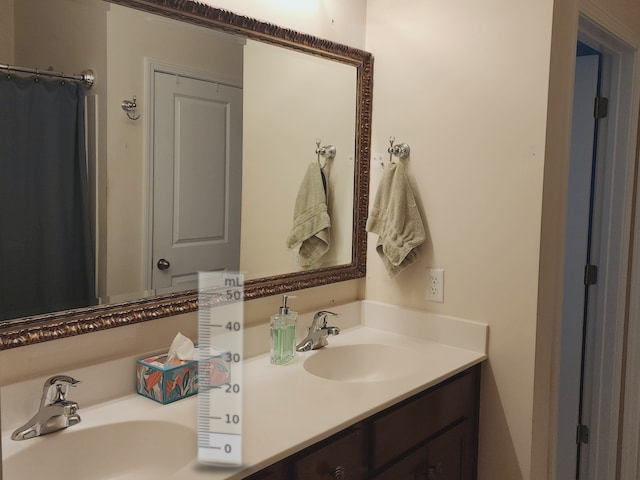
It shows 5 mL
